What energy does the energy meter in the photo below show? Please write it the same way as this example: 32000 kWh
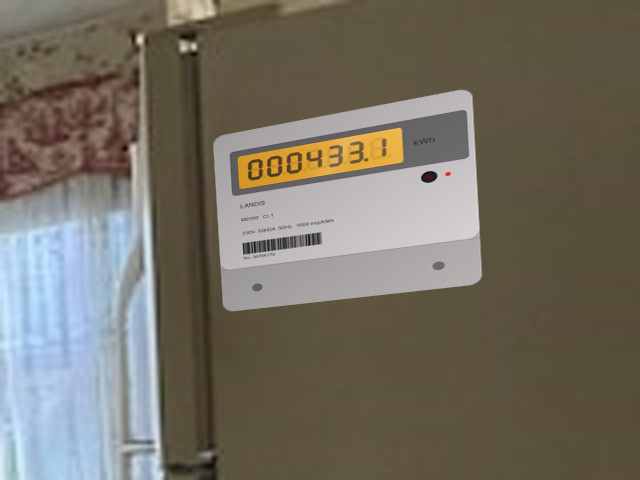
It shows 433.1 kWh
